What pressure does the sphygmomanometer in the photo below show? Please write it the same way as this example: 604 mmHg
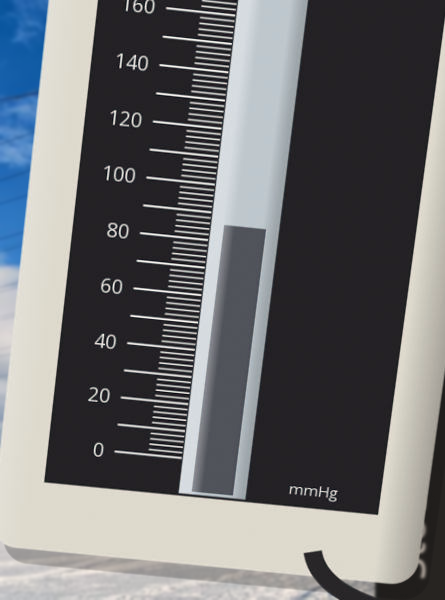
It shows 86 mmHg
